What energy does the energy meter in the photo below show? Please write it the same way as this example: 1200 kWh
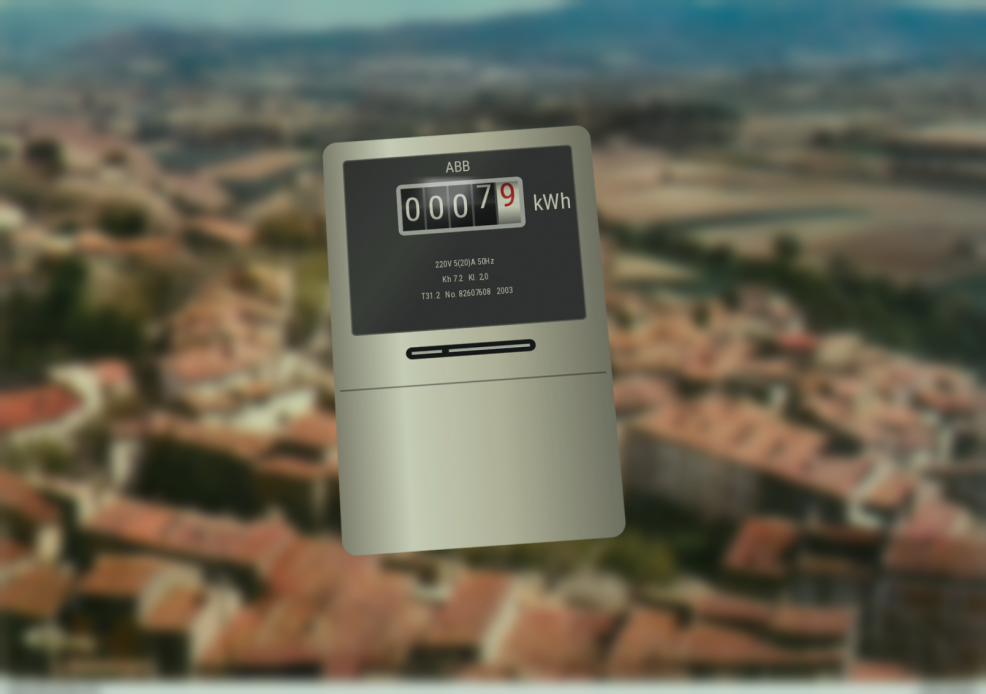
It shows 7.9 kWh
